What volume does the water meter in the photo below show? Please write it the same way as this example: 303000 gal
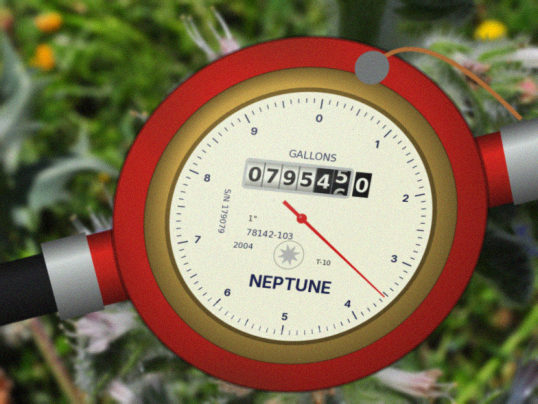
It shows 795453.5 gal
